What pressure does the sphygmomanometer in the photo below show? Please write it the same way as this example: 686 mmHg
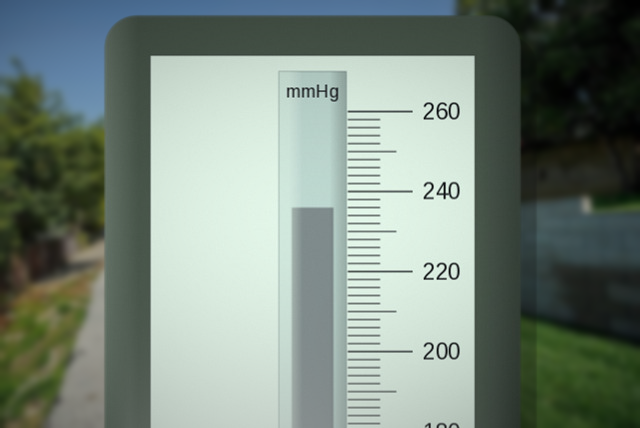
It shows 236 mmHg
